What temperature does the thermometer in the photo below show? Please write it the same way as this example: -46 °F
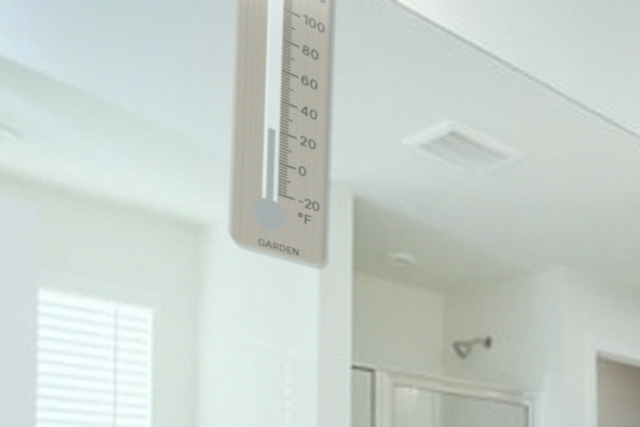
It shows 20 °F
